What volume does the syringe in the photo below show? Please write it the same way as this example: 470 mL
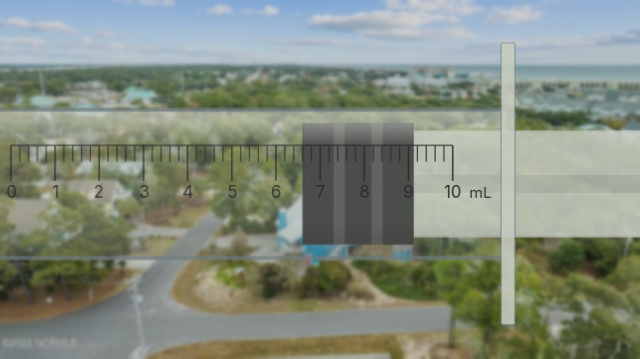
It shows 6.6 mL
